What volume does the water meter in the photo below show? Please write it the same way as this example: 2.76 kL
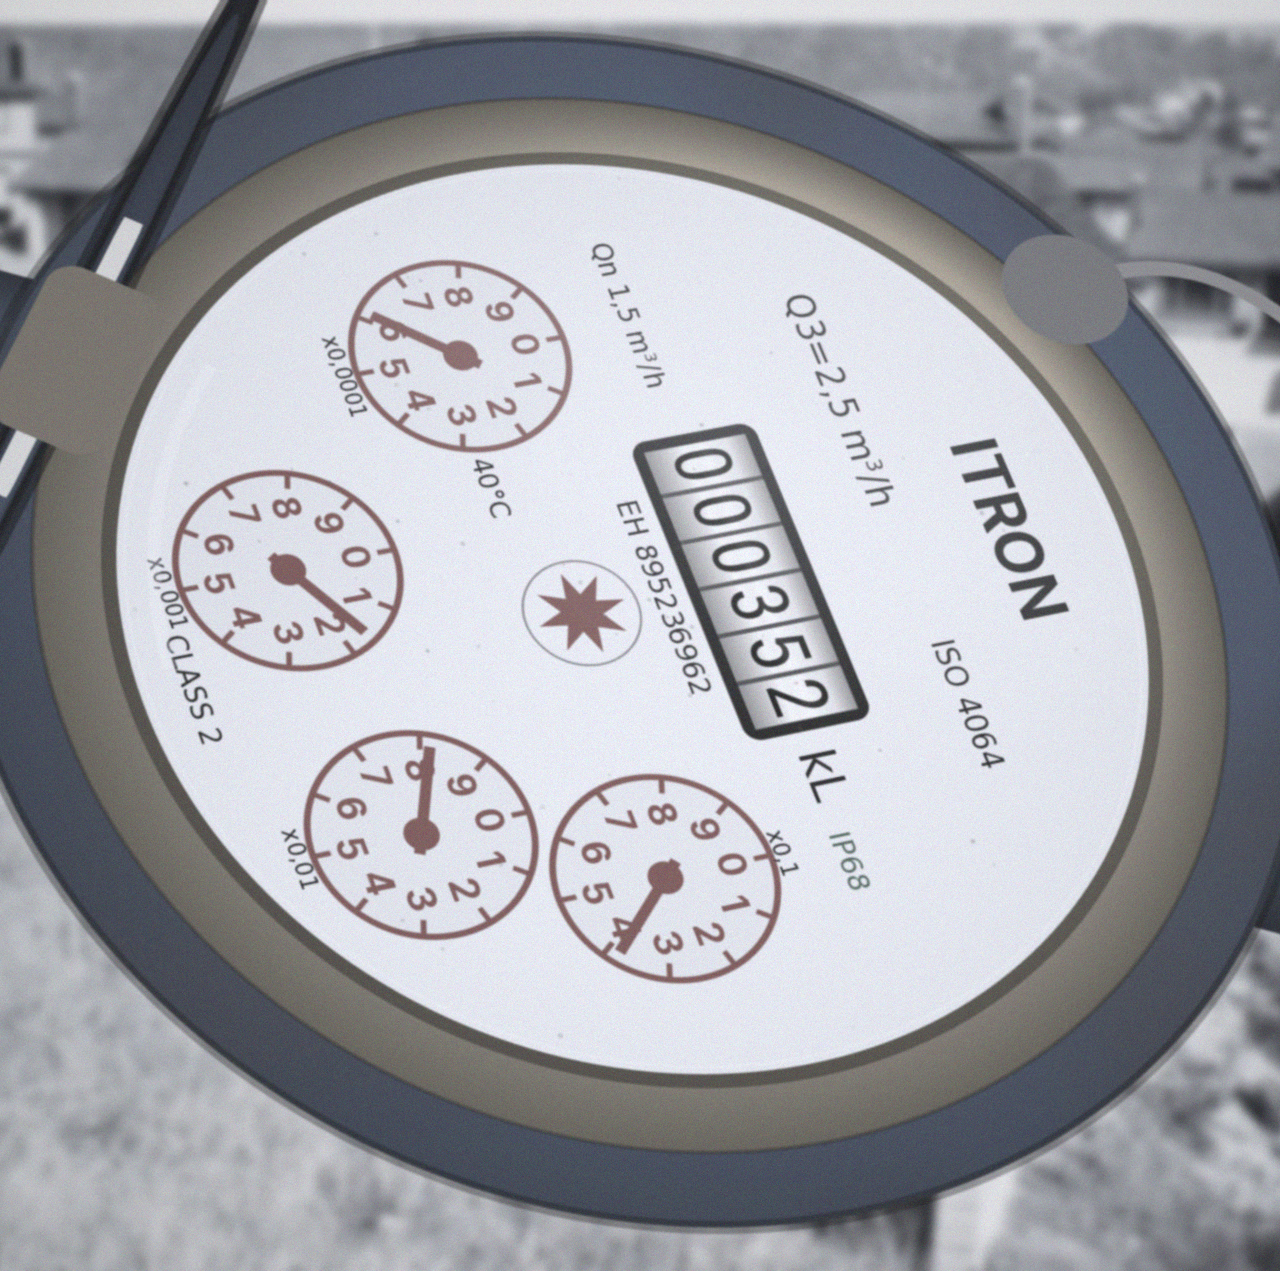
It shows 352.3816 kL
